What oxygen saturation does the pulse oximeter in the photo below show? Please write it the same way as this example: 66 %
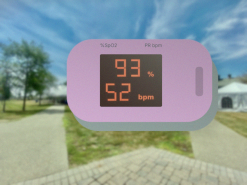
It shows 93 %
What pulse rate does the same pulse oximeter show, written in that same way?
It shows 52 bpm
